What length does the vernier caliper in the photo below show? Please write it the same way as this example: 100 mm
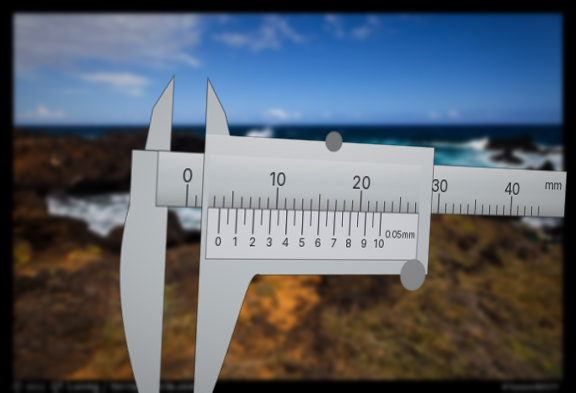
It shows 3.6 mm
